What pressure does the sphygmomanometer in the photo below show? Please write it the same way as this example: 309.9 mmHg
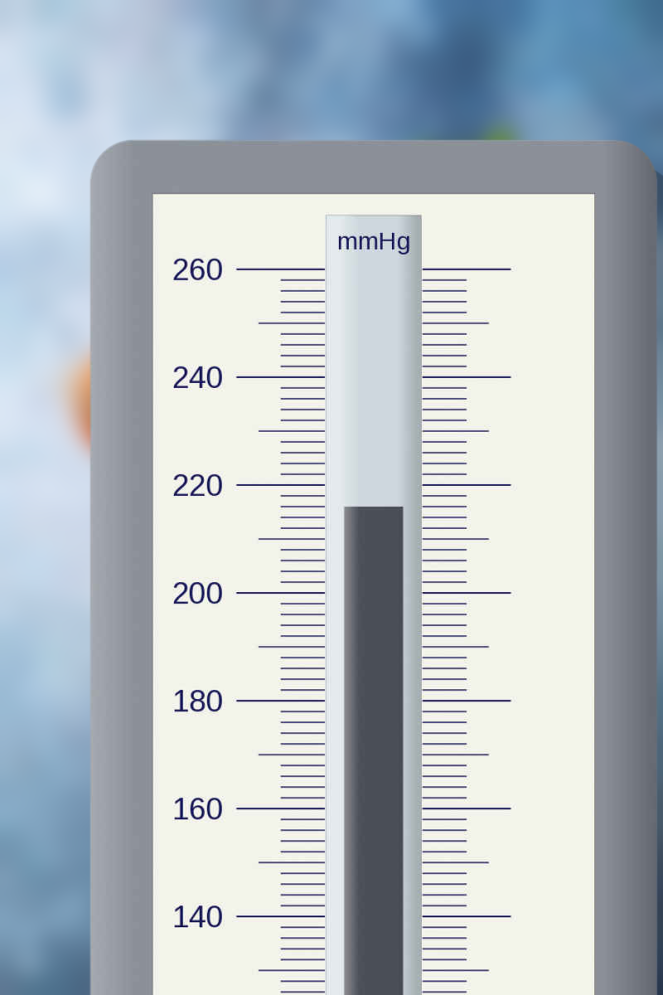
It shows 216 mmHg
